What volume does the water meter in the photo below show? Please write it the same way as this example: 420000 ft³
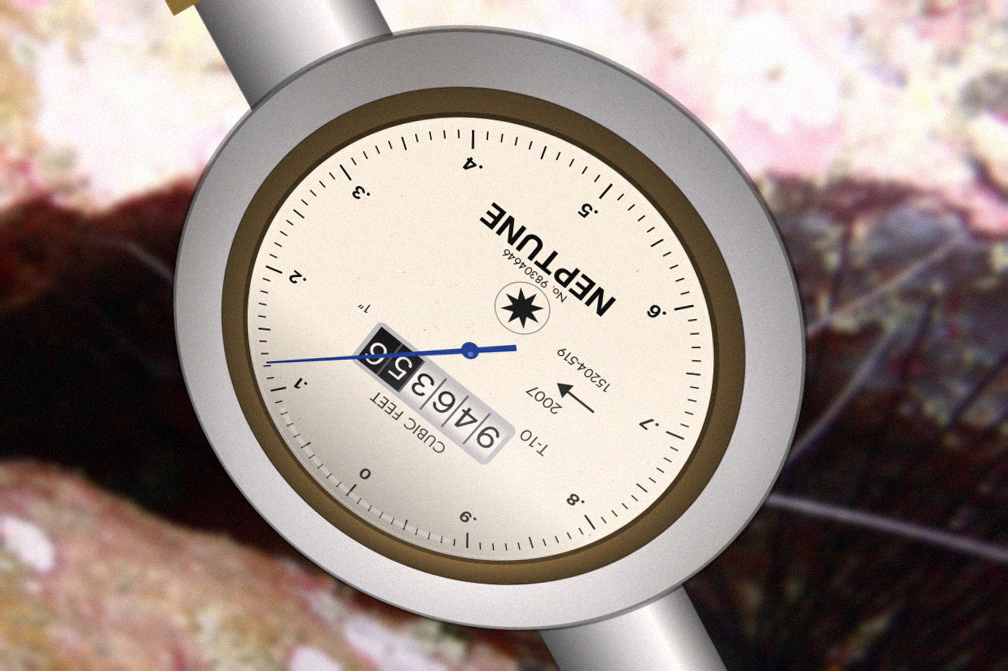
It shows 946356.12 ft³
